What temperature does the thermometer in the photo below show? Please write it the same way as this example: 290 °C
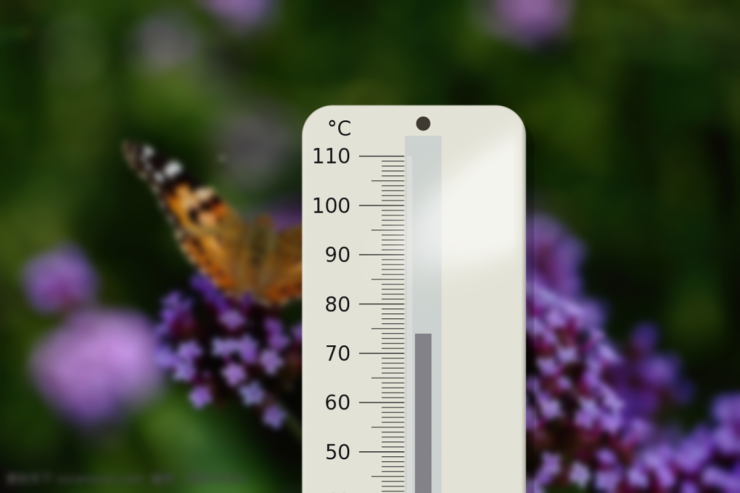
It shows 74 °C
